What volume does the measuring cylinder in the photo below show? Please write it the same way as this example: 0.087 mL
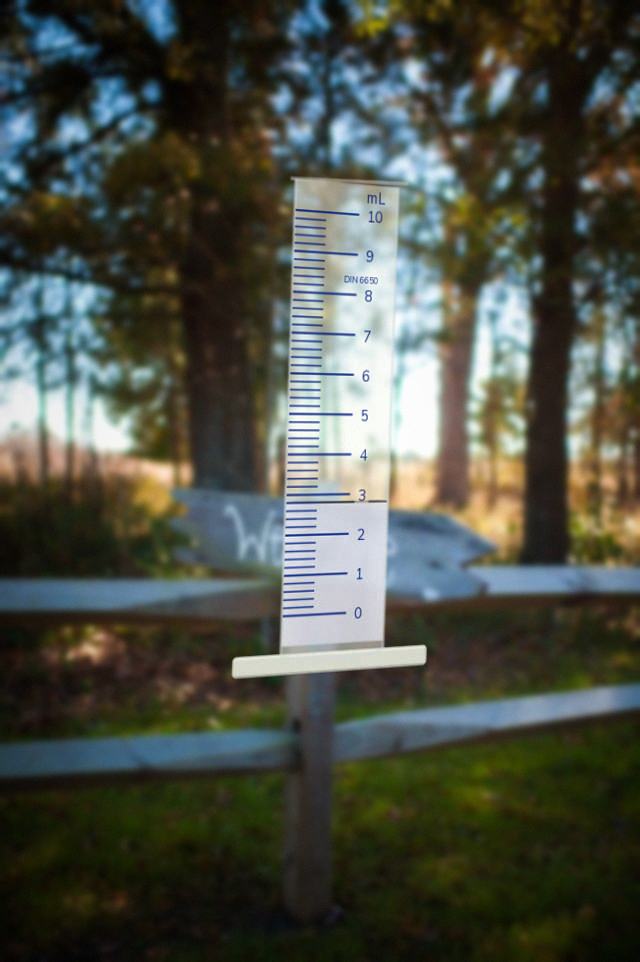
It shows 2.8 mL
